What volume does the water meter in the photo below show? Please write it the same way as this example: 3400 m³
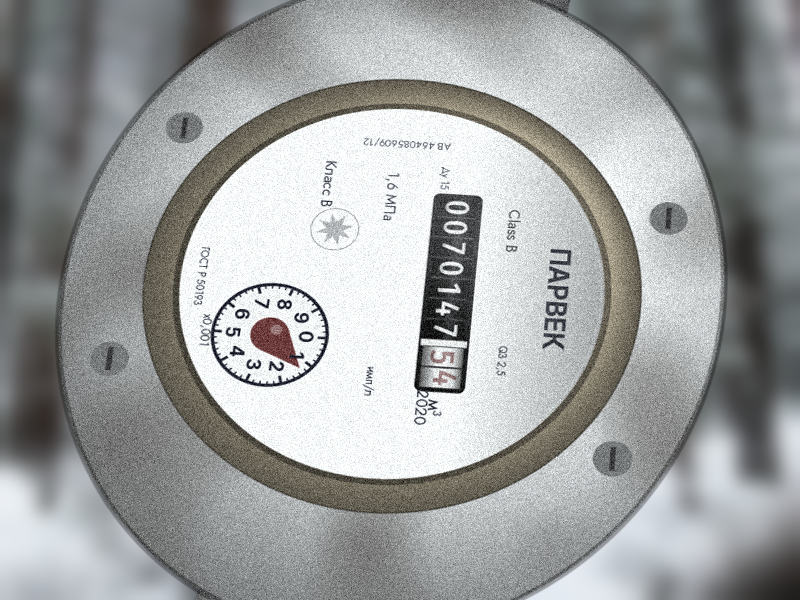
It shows 70147.541 m³
